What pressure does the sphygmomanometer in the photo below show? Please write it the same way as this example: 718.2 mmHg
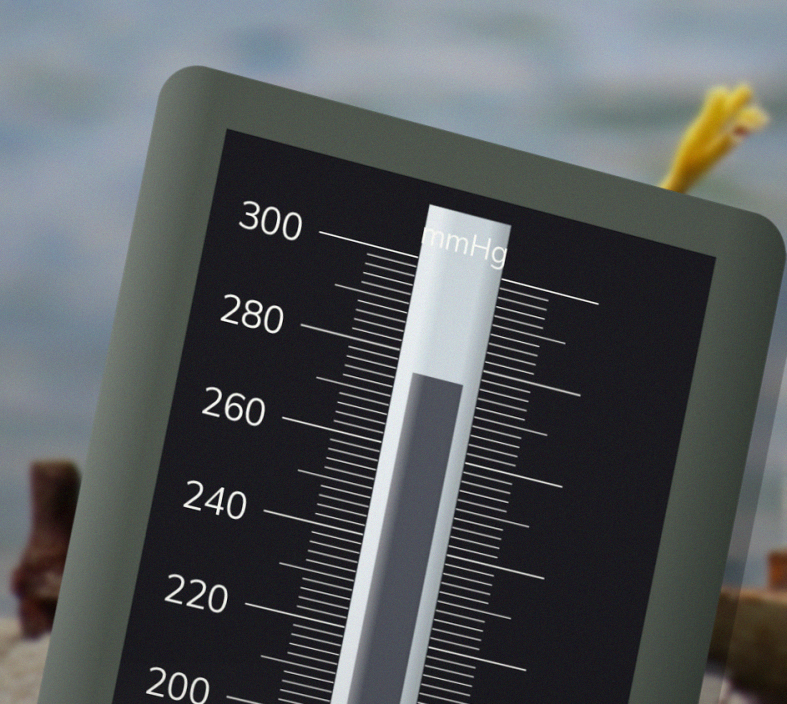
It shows 276 mmHg
